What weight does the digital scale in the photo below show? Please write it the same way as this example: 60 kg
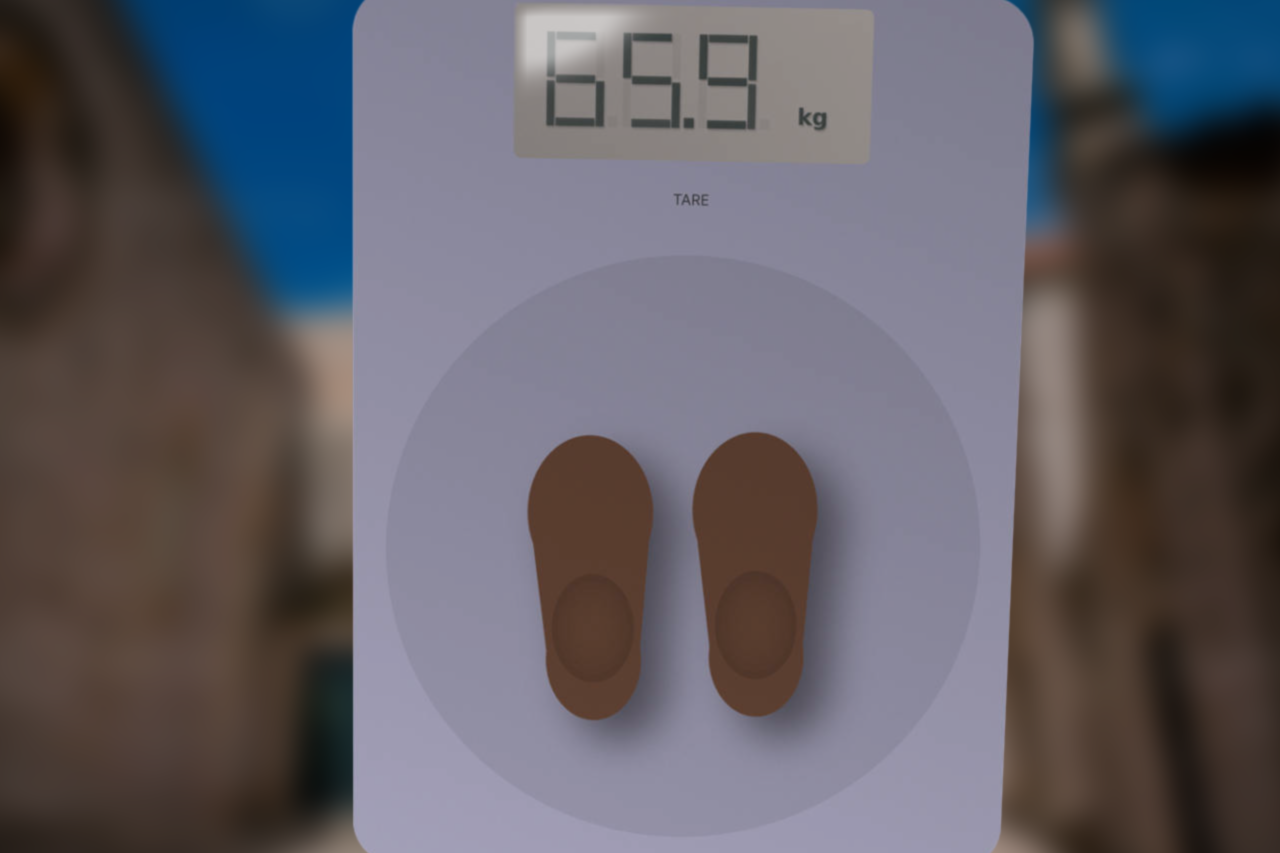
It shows 65.9 kg
